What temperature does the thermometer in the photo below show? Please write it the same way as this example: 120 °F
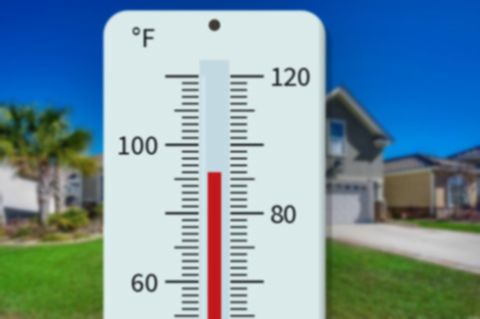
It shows 92 °F
